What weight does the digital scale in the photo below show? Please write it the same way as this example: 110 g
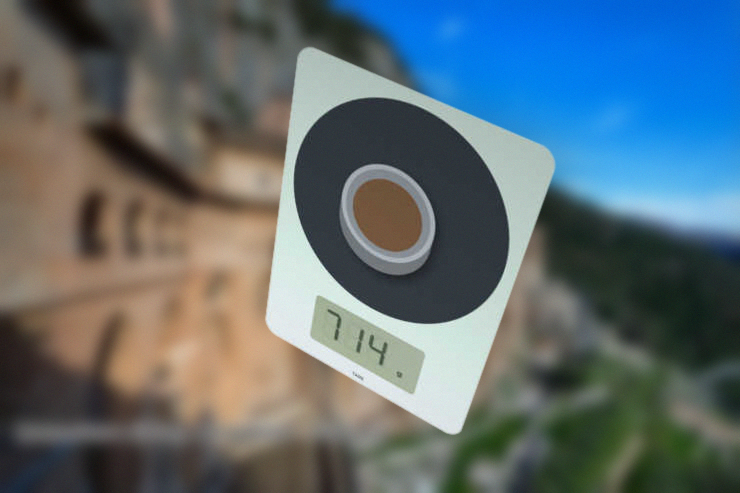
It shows 714 g
